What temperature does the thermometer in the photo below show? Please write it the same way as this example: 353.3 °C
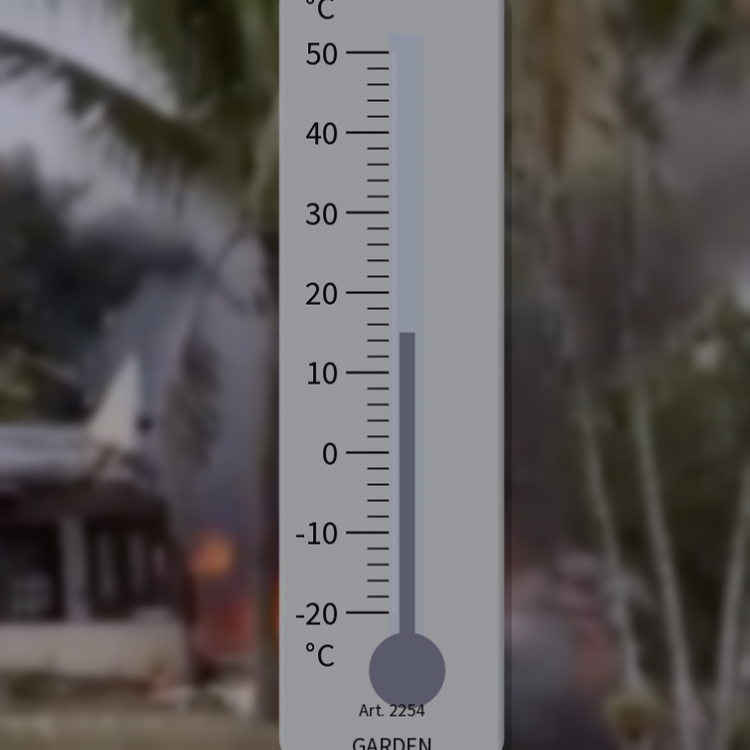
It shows 15 °C
